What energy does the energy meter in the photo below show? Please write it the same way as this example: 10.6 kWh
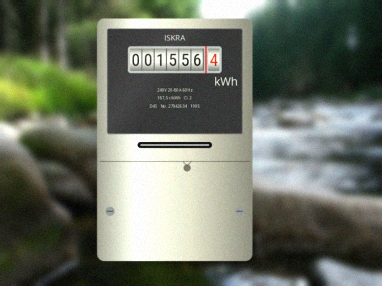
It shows 1556.4 kWh
